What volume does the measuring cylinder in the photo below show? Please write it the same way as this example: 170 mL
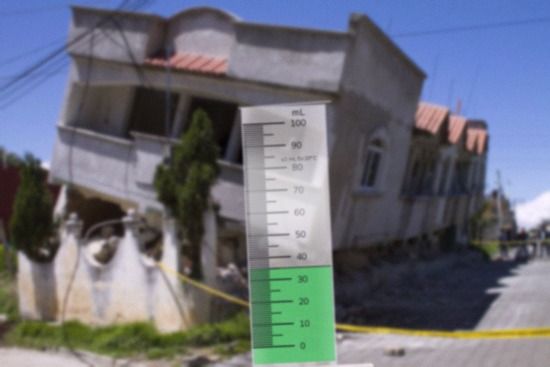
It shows 35 mL
